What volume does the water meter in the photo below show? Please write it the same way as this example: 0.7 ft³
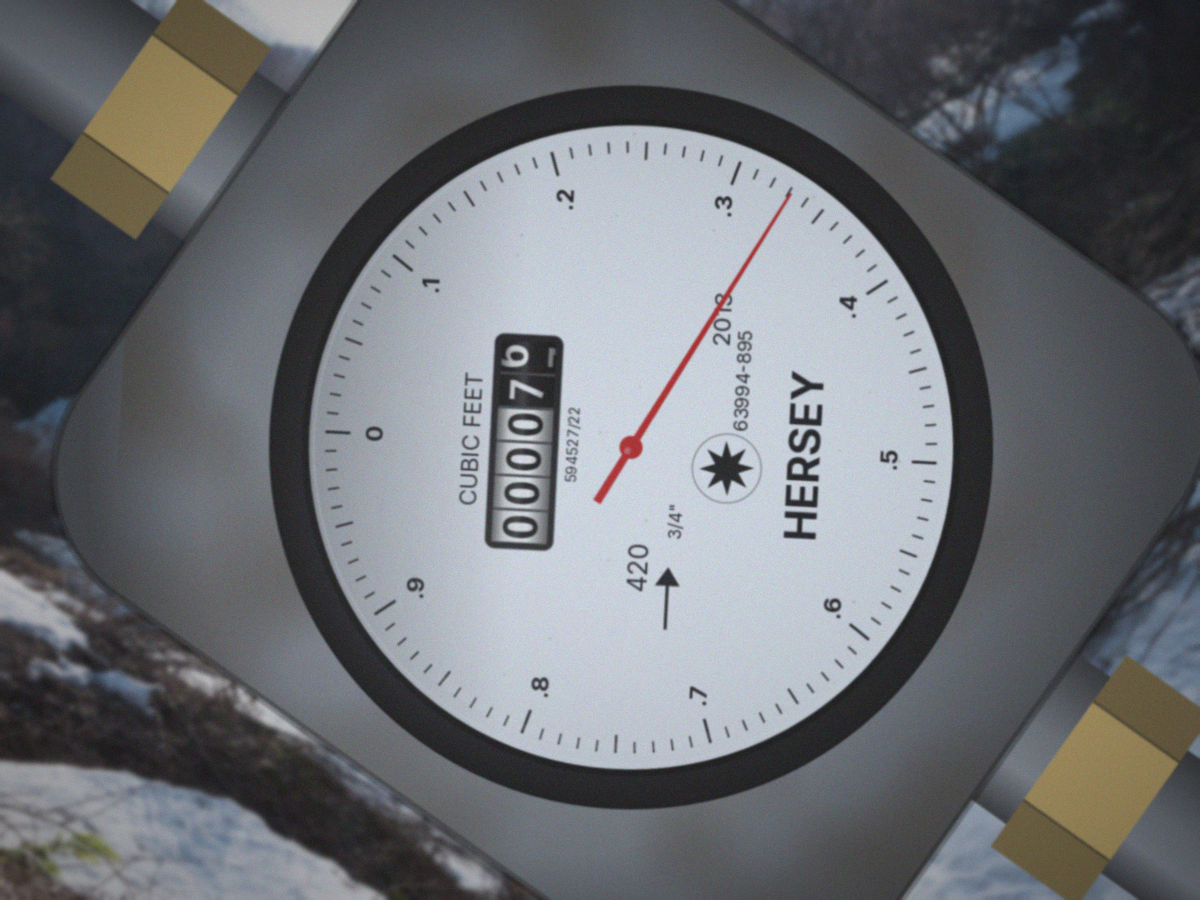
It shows 76.33 ft³
